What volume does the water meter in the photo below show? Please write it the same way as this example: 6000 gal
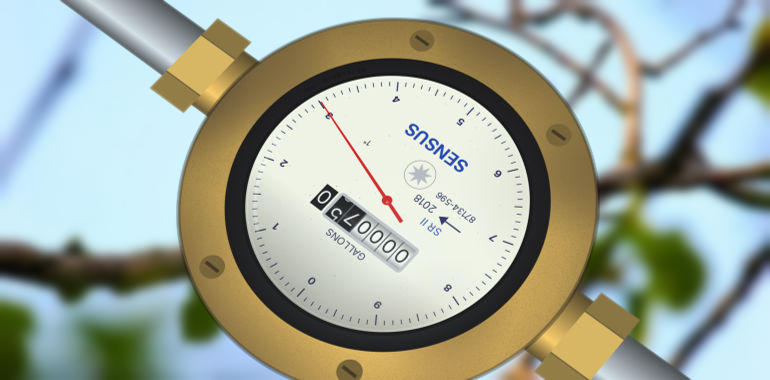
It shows 753.0 gal
